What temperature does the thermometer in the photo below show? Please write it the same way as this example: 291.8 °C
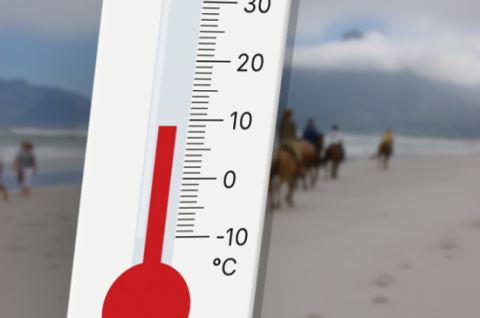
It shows 9 °C
